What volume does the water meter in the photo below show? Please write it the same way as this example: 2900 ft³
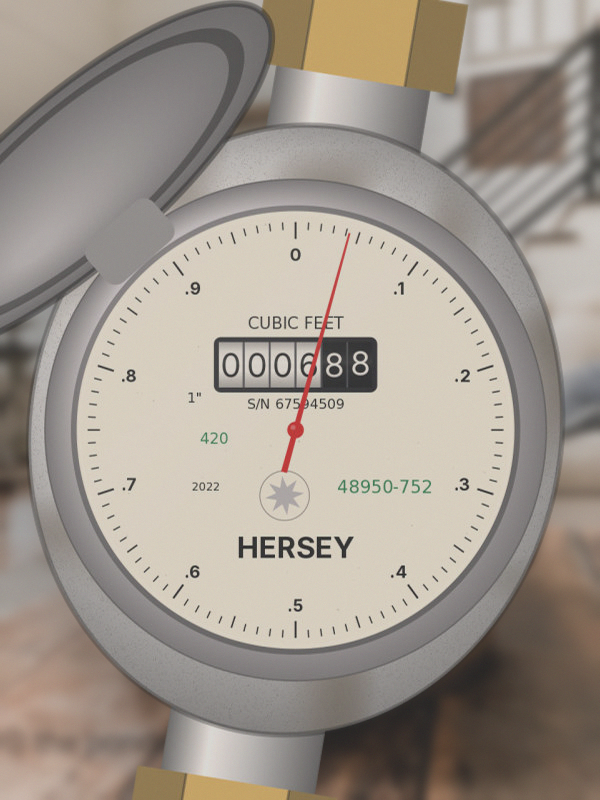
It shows 688.04 ft³
